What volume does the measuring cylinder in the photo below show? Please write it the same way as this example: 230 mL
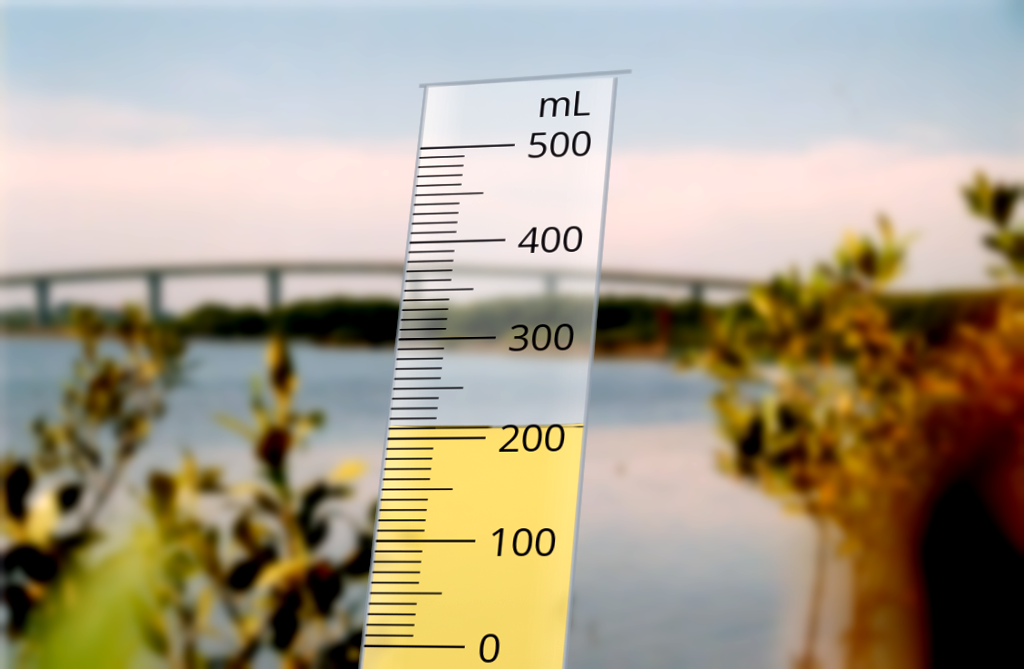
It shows 210 mL
